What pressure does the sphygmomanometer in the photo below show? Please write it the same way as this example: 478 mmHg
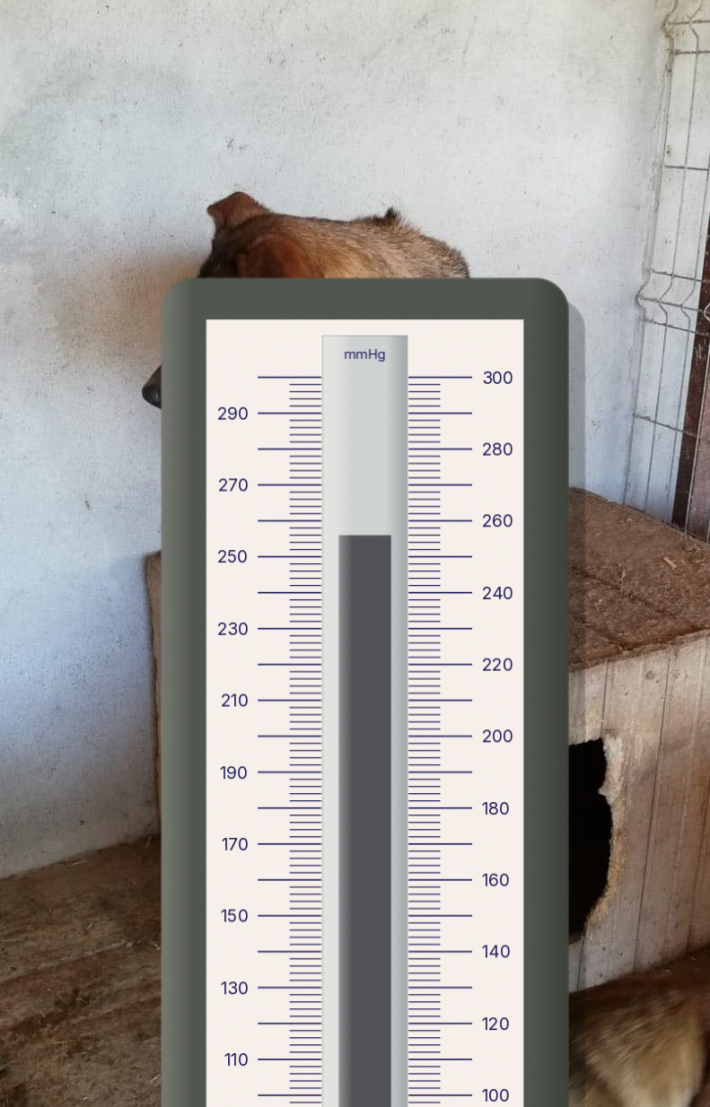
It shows 256 mmHg
